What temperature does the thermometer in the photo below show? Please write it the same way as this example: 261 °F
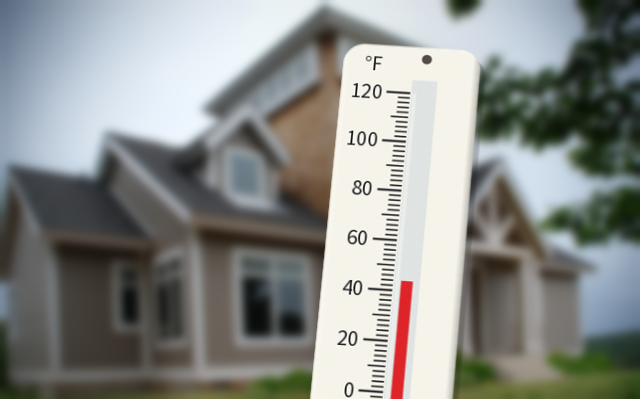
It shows 44 °F
